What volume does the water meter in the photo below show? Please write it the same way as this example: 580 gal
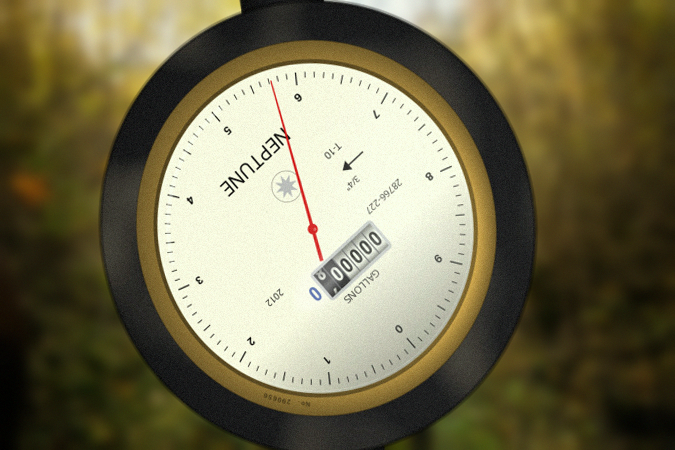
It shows 75.7 gal
